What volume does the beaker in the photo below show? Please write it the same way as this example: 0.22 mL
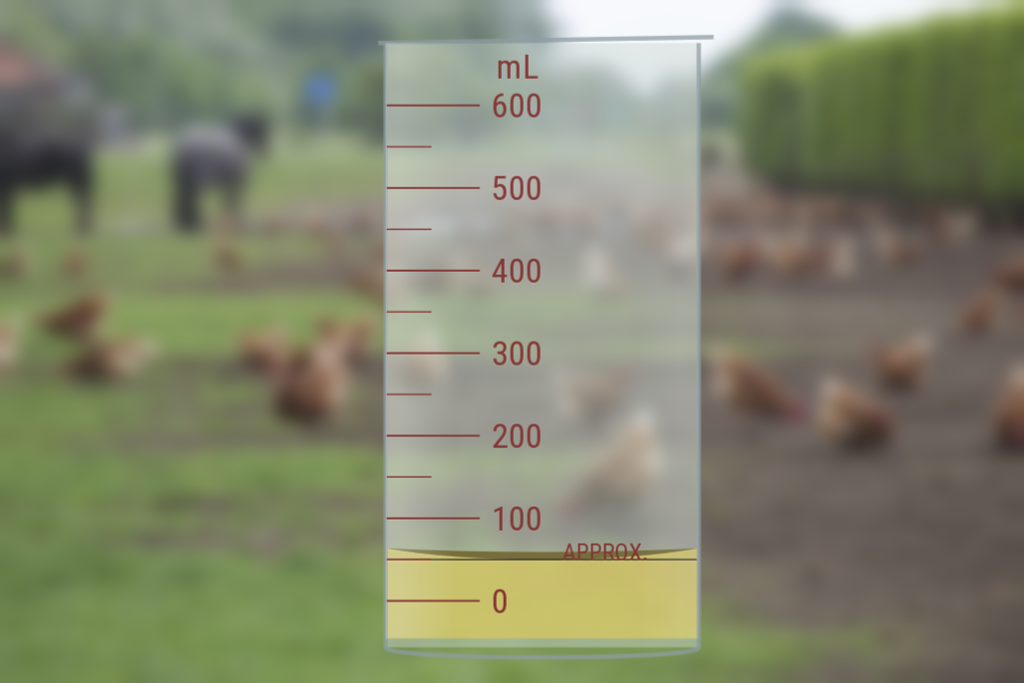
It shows 50 mL
